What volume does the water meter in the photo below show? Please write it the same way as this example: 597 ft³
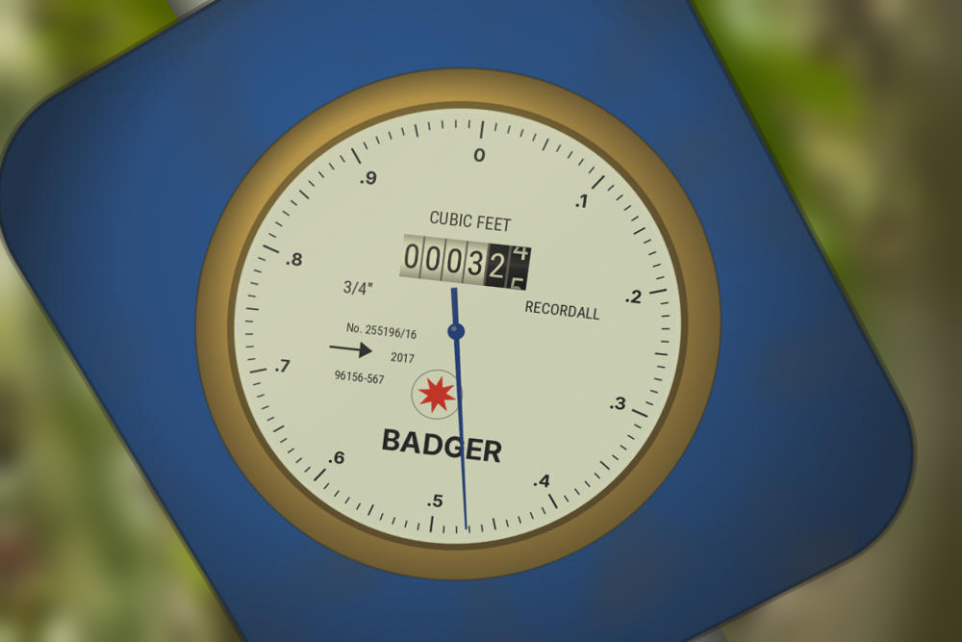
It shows 324.47 ft³
